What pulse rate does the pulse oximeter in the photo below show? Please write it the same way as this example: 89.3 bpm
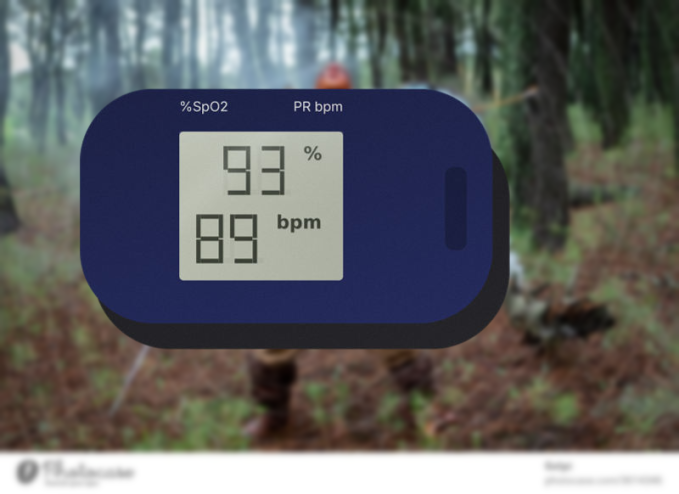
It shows 89 bpm
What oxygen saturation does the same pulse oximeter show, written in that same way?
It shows 93 %
